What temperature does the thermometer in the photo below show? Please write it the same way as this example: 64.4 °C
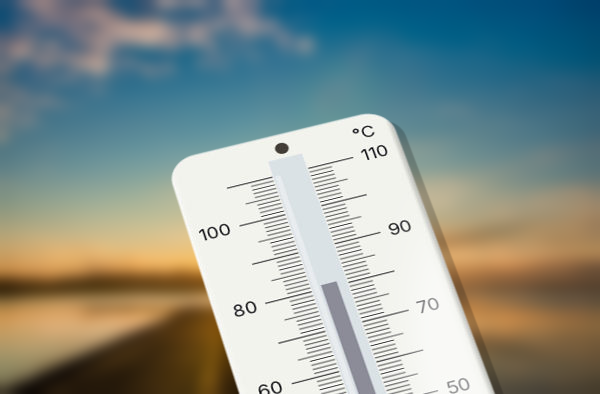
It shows 81 °C
